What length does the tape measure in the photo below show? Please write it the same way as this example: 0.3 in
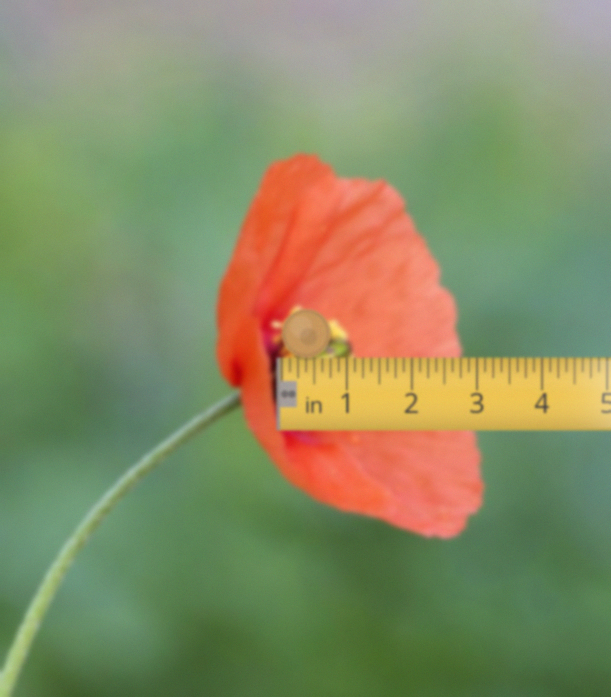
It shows 0.75 in
